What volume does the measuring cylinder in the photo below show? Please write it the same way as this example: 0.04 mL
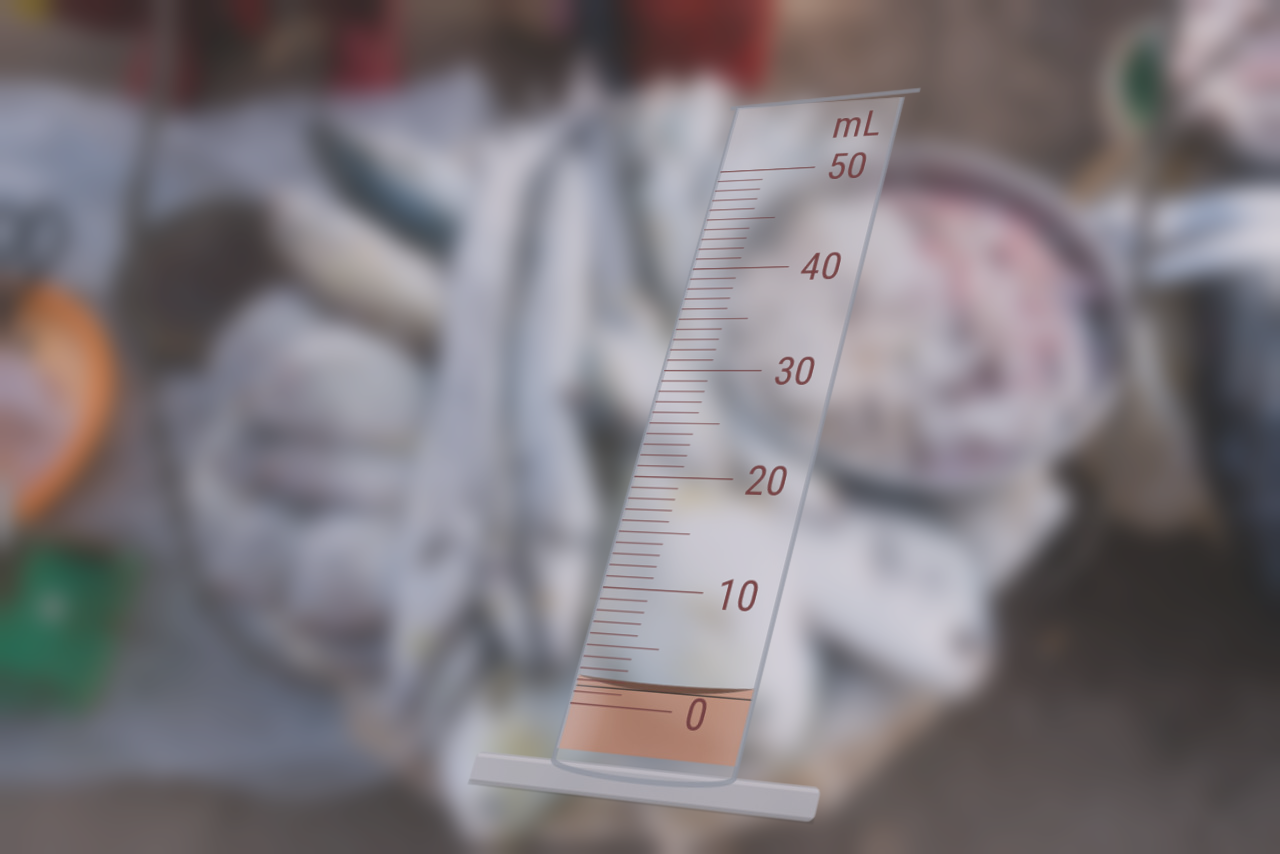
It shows 1.5 mL
